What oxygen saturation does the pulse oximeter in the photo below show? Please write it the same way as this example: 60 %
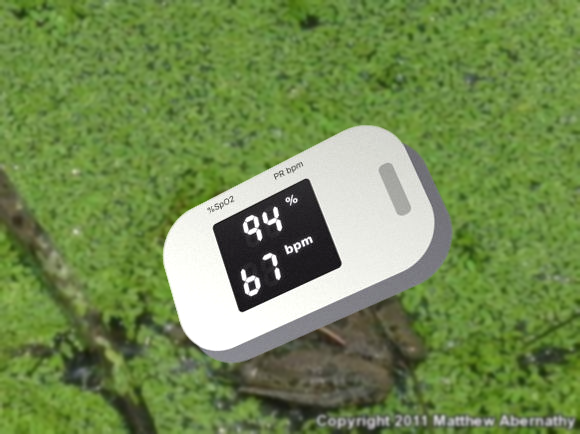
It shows 94 %
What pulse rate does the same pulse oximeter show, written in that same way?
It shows 67 bpm
